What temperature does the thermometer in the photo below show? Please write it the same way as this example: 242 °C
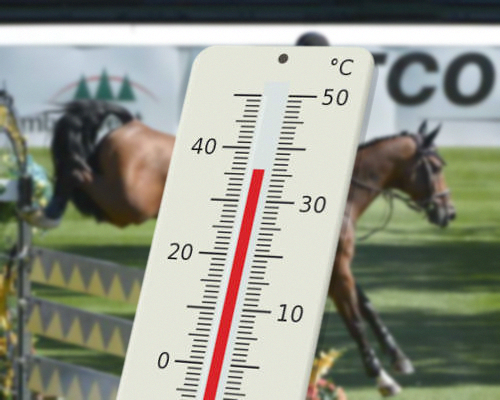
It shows 36 °C
